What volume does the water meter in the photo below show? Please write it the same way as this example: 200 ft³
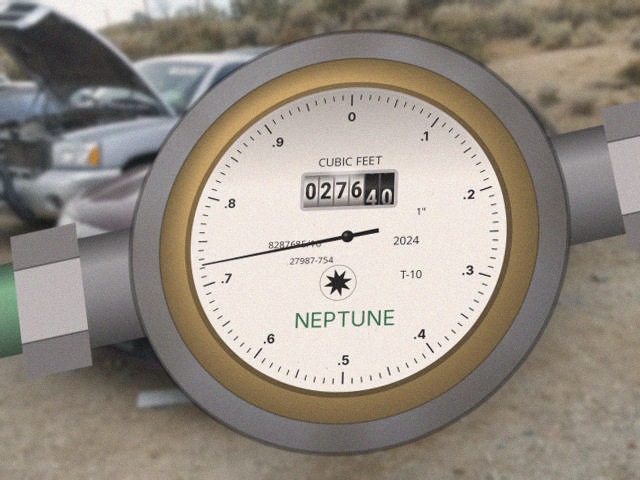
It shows 27639.72 ft³
